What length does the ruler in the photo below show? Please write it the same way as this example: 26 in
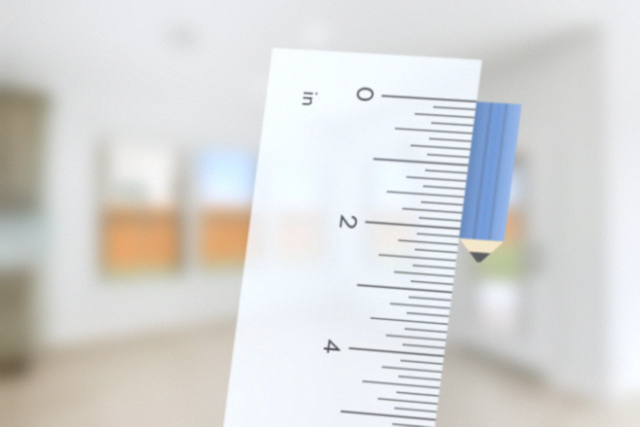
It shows 2.5 in
